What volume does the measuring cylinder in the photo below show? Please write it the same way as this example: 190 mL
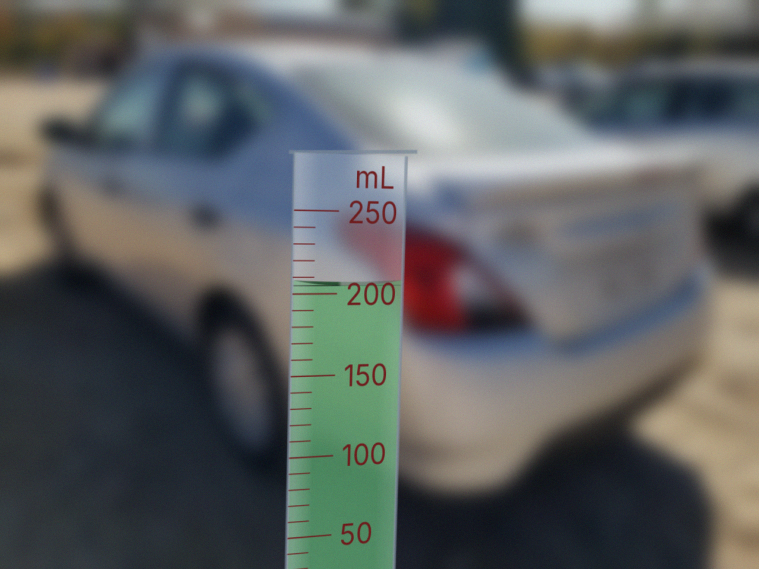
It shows 205 mL
